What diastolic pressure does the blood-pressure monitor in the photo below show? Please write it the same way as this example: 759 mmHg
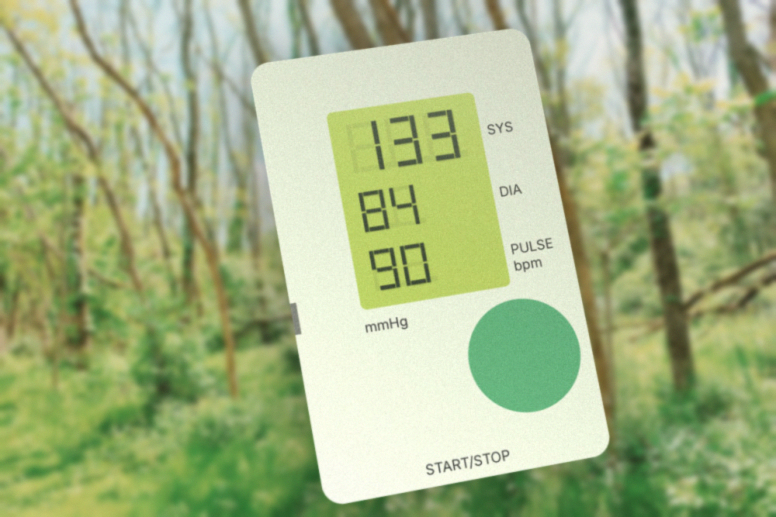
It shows 84 mmHg
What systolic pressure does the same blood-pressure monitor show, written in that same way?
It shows 133 mmHg
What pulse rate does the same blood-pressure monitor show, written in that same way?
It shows 90 bpm
